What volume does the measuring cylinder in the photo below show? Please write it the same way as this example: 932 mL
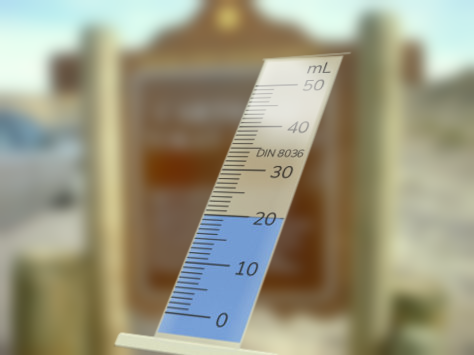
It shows 20 mL
